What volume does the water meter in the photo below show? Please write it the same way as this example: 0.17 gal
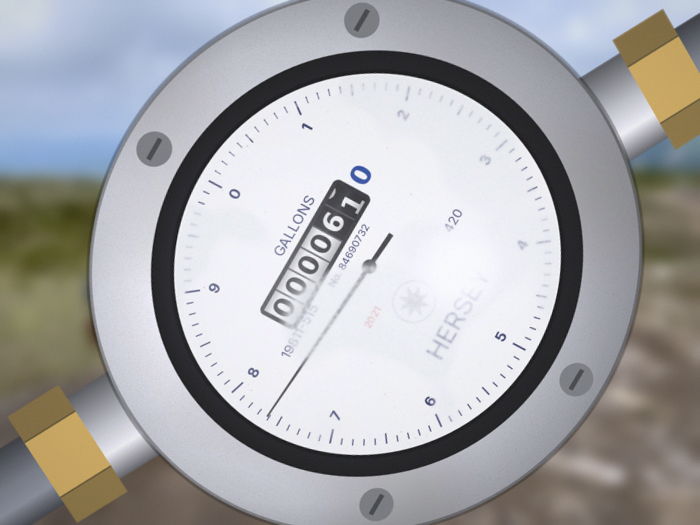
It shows 607.6 gal
